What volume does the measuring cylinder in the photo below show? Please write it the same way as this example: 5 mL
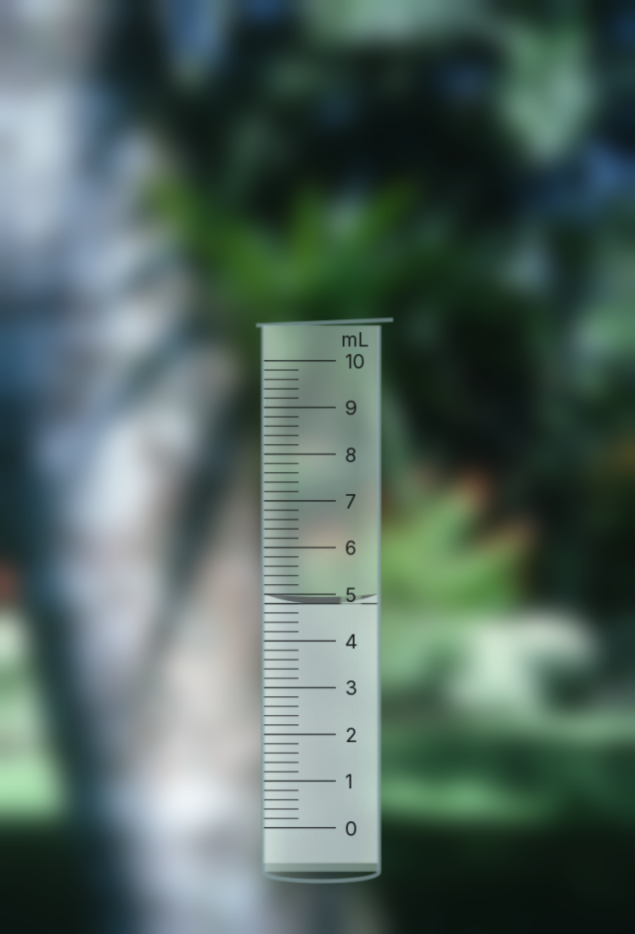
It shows 4.8 mL
